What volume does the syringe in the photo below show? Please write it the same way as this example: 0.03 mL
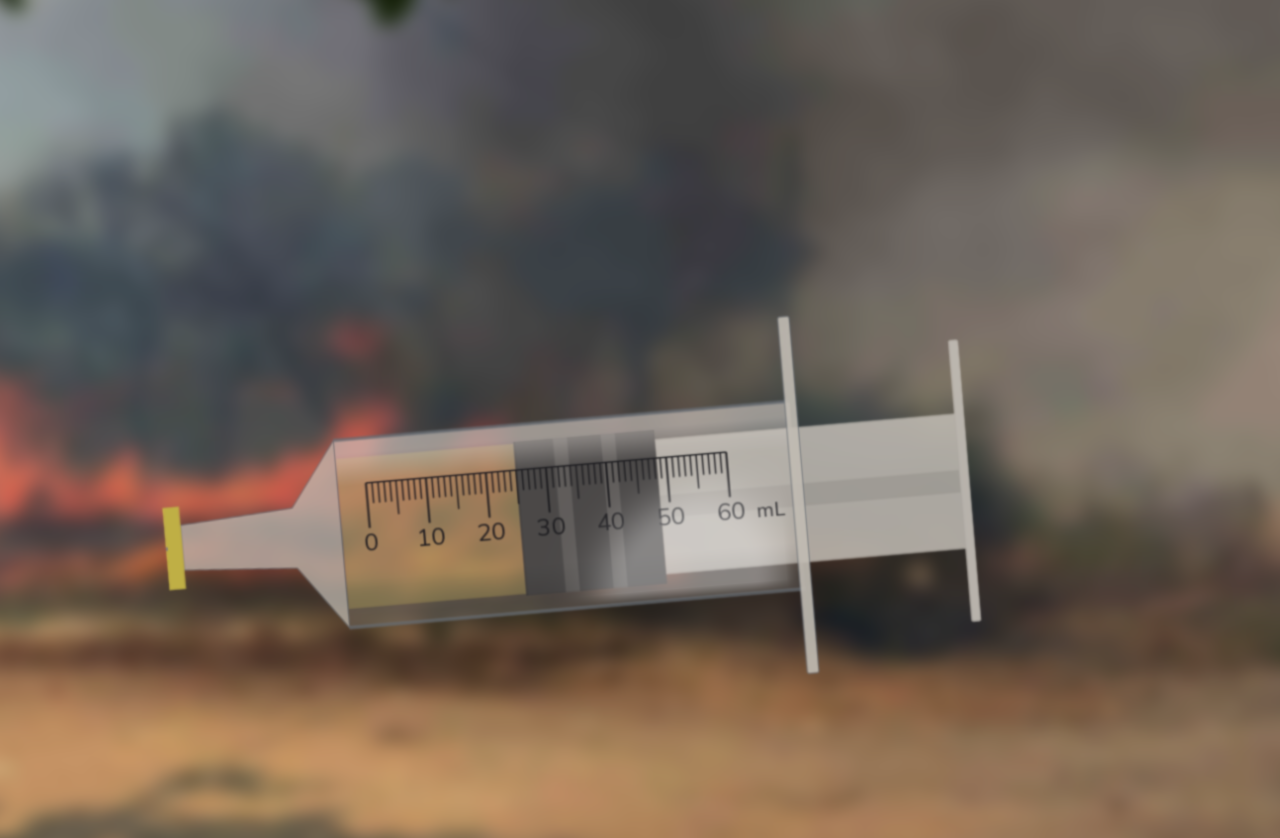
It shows 25 mL
